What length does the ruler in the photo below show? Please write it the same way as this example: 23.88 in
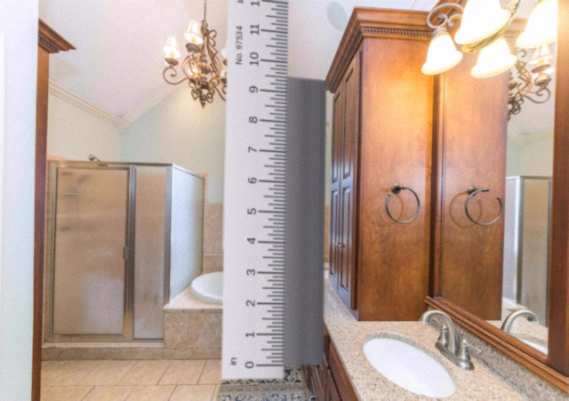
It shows 9.5 in
